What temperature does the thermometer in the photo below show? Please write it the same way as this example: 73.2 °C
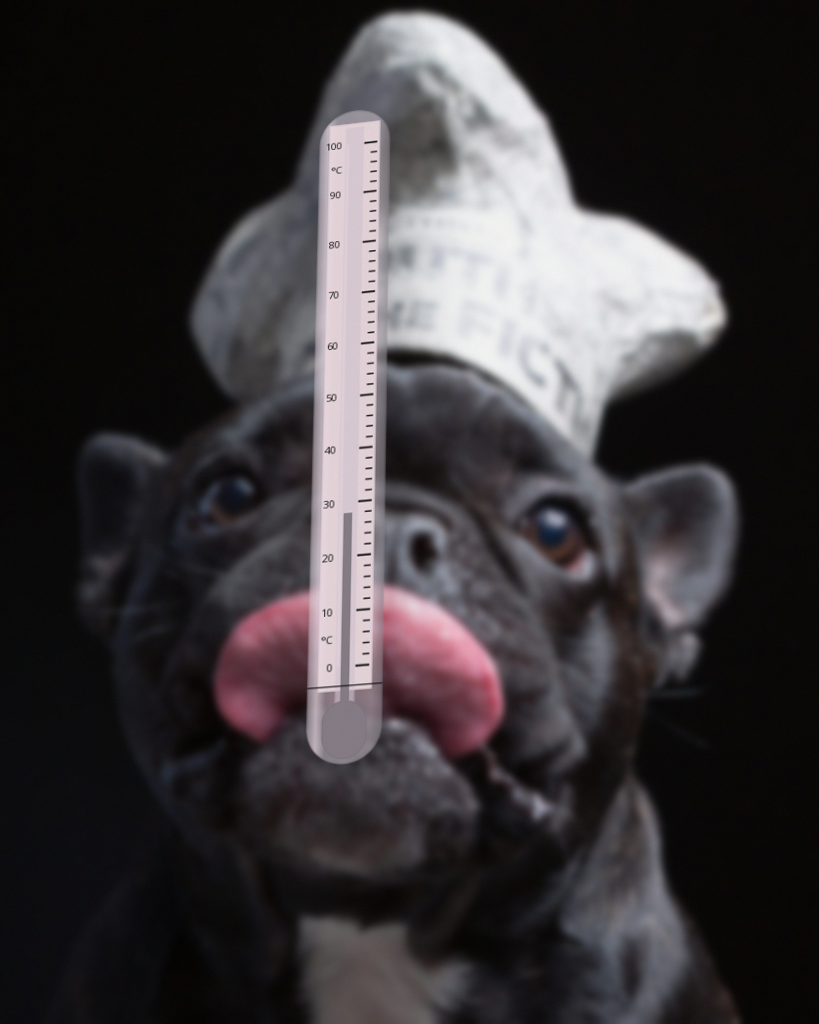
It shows 28 °C
